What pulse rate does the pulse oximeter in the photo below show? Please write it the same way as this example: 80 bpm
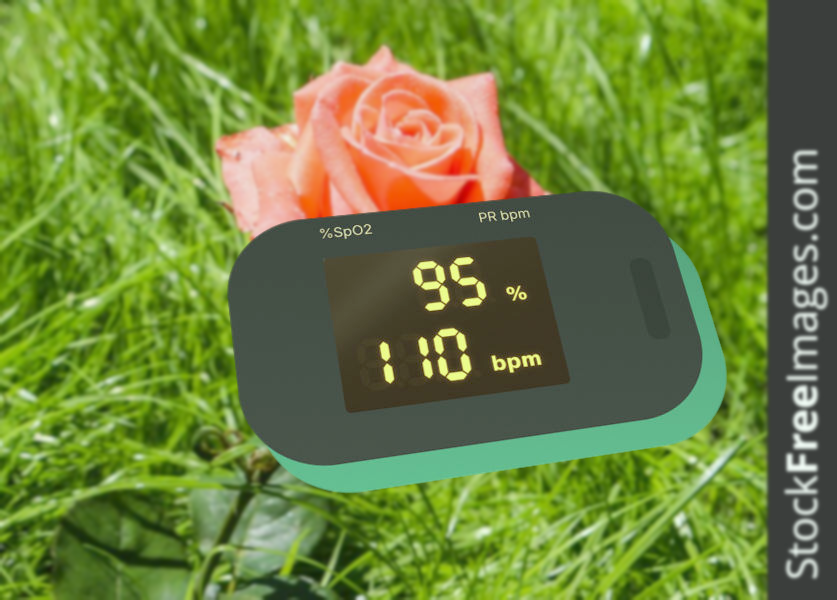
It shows 110 bpm
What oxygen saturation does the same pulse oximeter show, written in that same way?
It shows 95 %
